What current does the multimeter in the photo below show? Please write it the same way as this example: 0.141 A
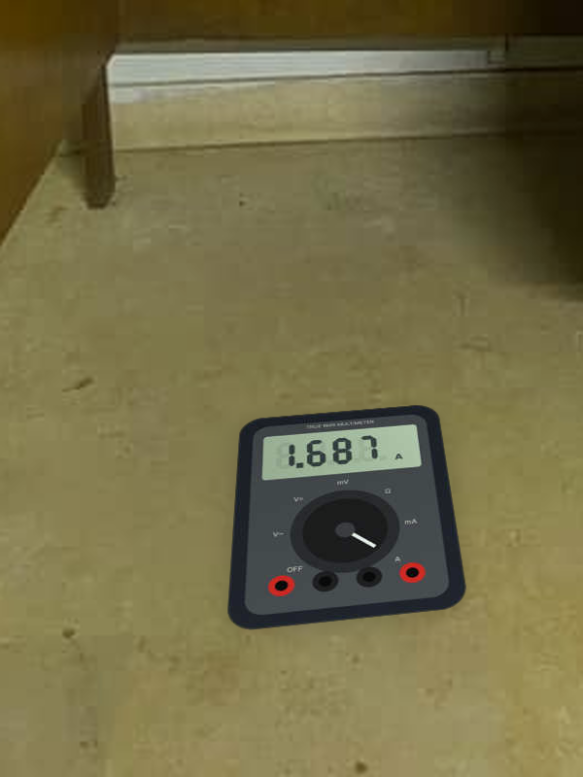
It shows 1.687 A
